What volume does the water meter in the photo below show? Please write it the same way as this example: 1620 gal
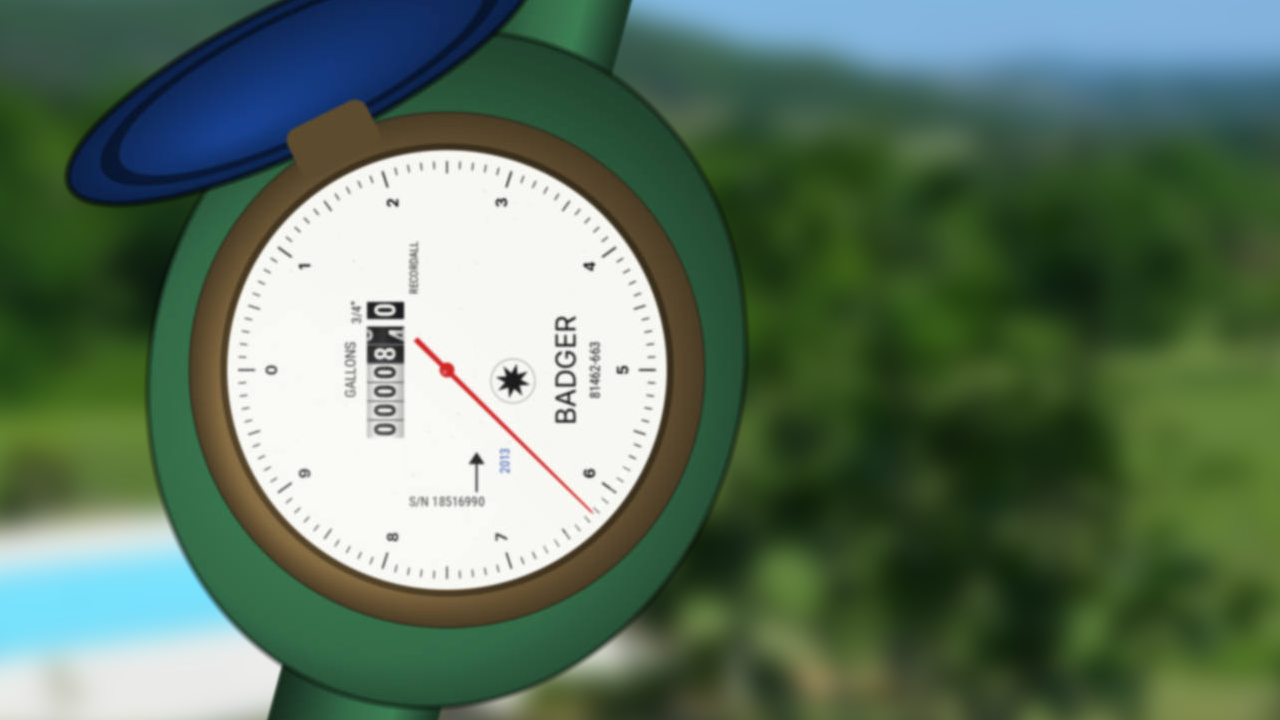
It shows 836.2 gal
